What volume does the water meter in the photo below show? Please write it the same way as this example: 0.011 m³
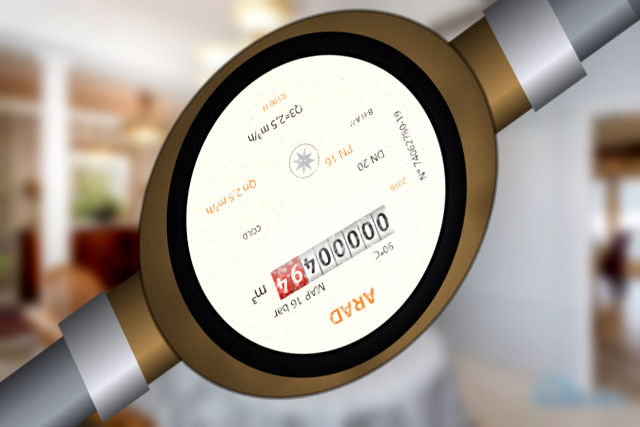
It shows 4.94 m³
